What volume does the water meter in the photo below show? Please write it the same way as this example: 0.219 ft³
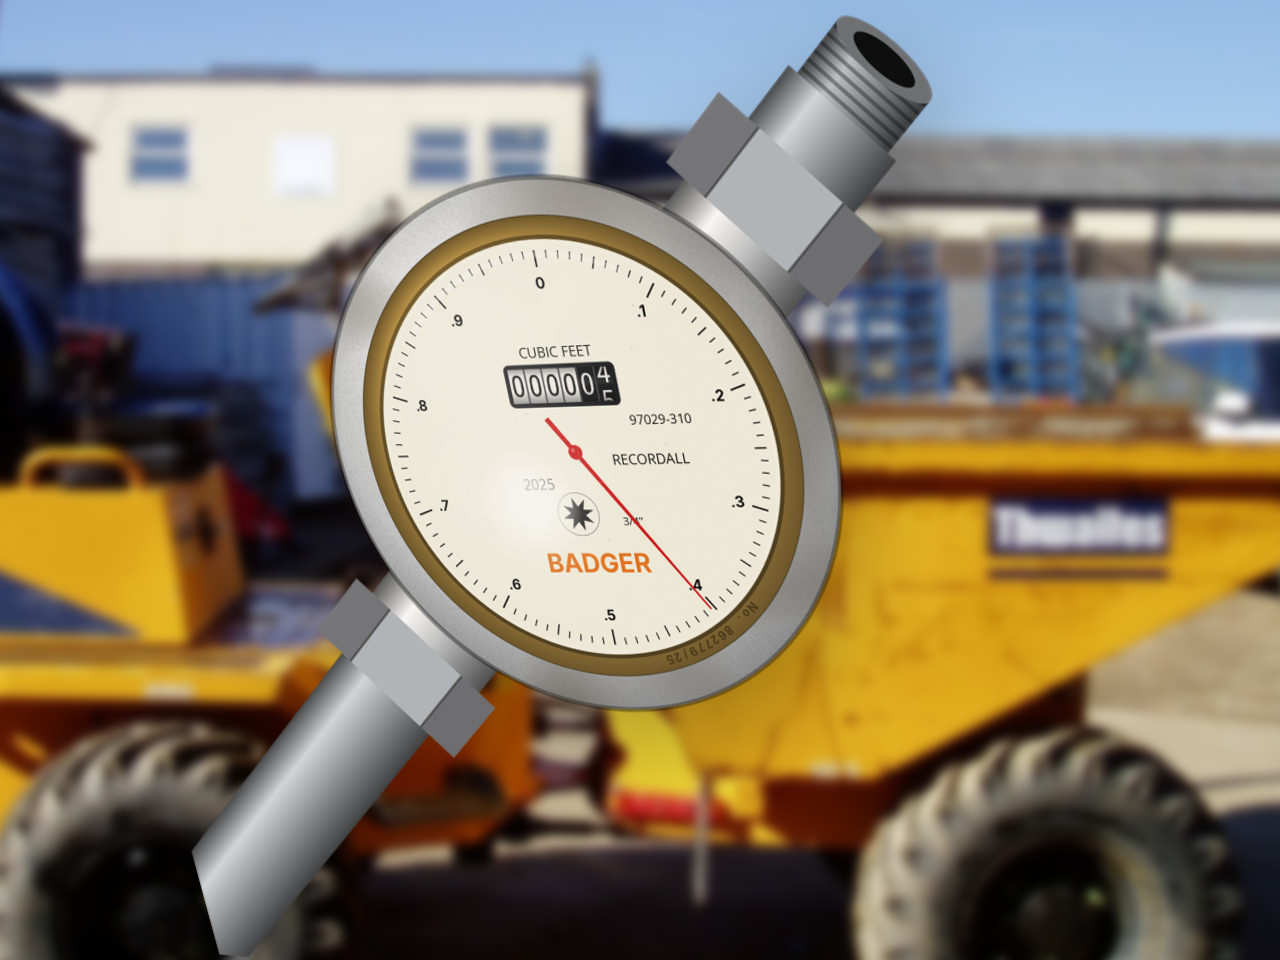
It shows 4.40 ft³
